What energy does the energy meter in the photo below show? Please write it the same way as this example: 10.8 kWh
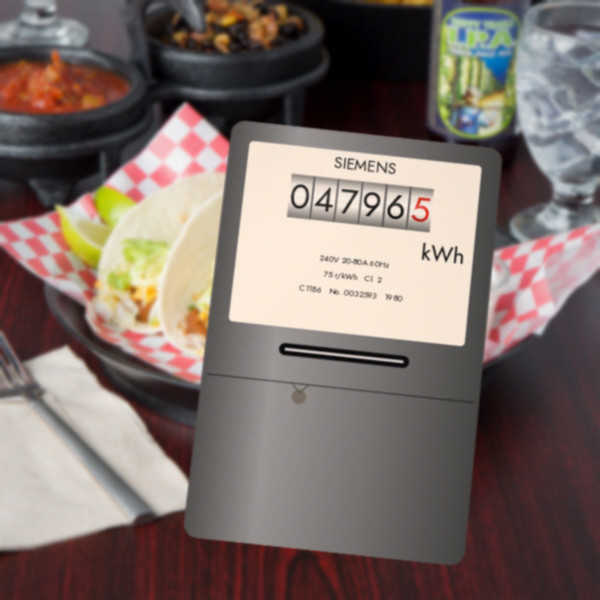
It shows 4796.5 kWh
